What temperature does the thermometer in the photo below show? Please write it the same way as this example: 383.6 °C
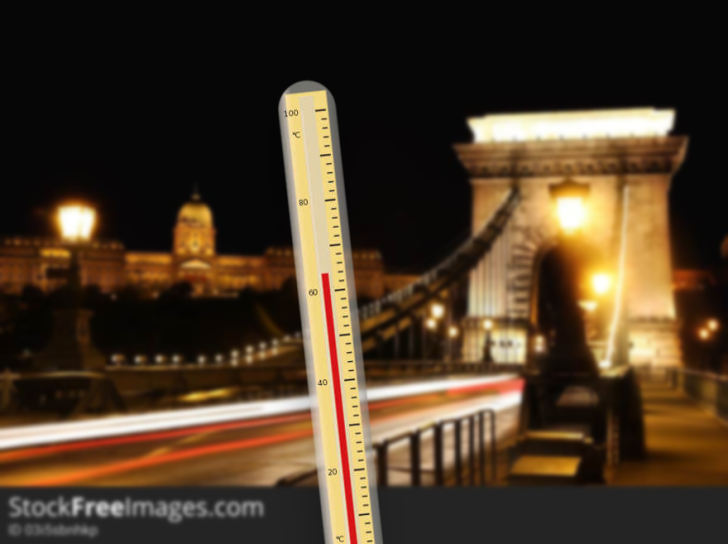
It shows 64 °C
